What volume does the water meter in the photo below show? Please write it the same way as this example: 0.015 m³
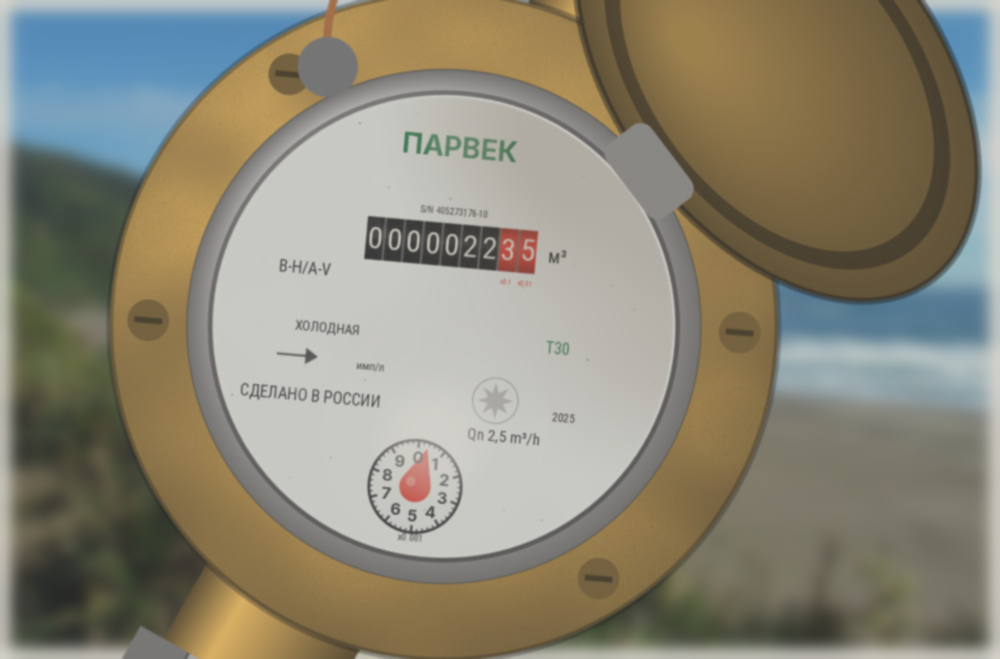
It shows 22.350 m³
